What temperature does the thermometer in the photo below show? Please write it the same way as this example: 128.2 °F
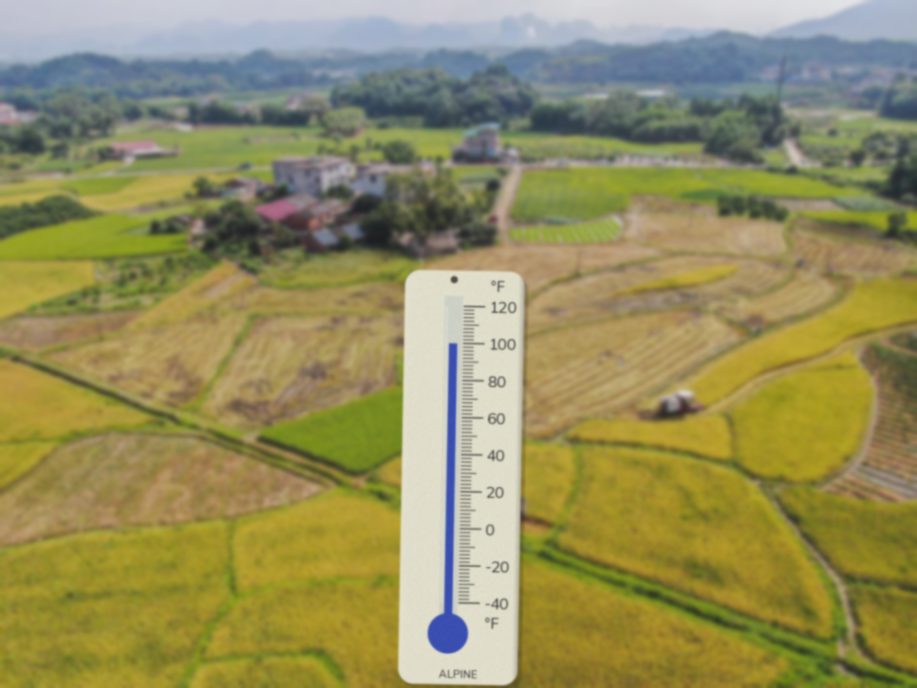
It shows 100 °F
